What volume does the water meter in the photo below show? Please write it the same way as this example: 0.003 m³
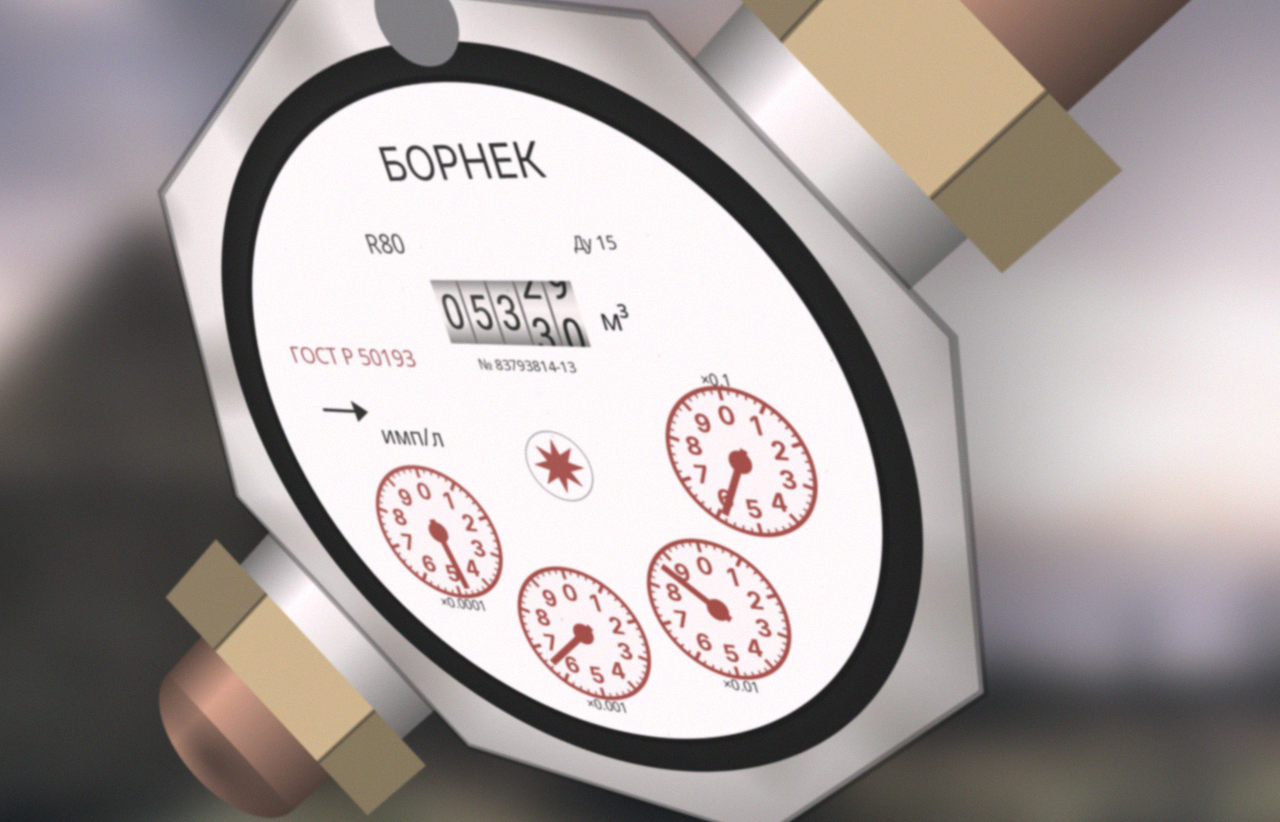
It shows 5329.5864 m³
